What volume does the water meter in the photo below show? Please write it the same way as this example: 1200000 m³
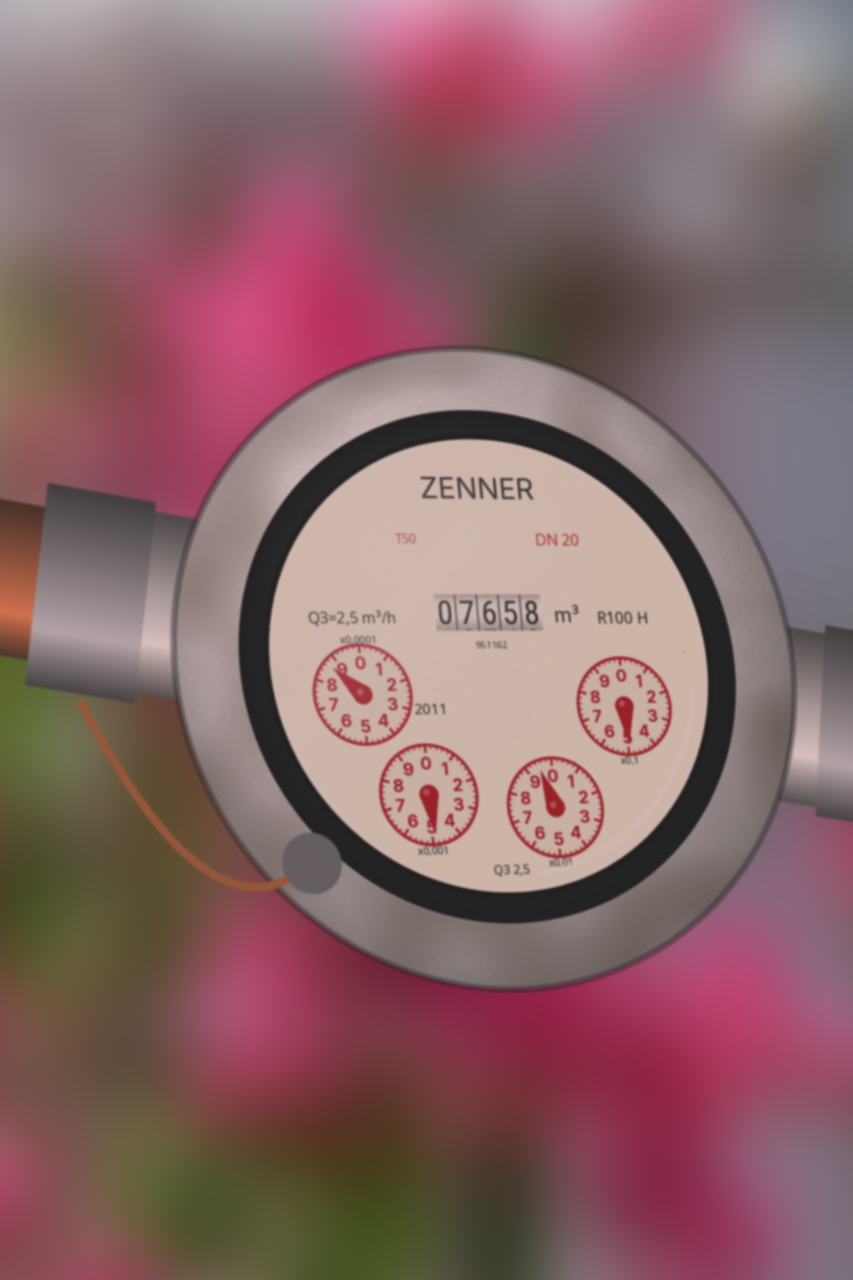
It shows 7658.4948 m³
